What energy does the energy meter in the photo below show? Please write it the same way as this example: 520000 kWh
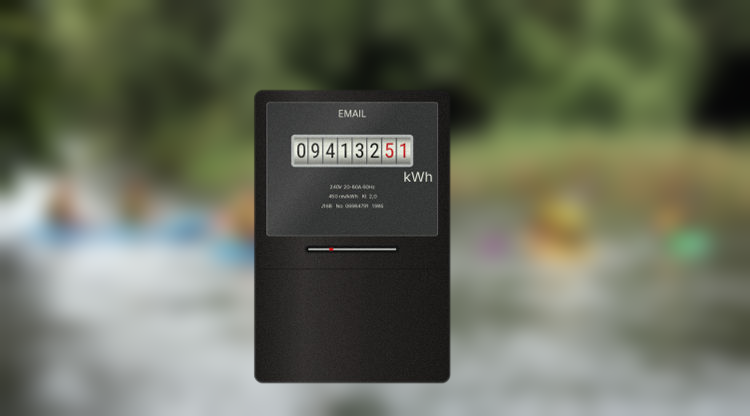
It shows 94132.51 kWh
